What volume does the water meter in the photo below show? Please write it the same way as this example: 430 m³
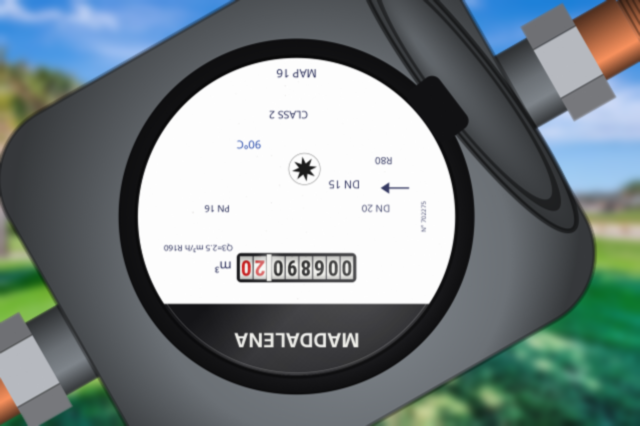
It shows 6890.20 m³
